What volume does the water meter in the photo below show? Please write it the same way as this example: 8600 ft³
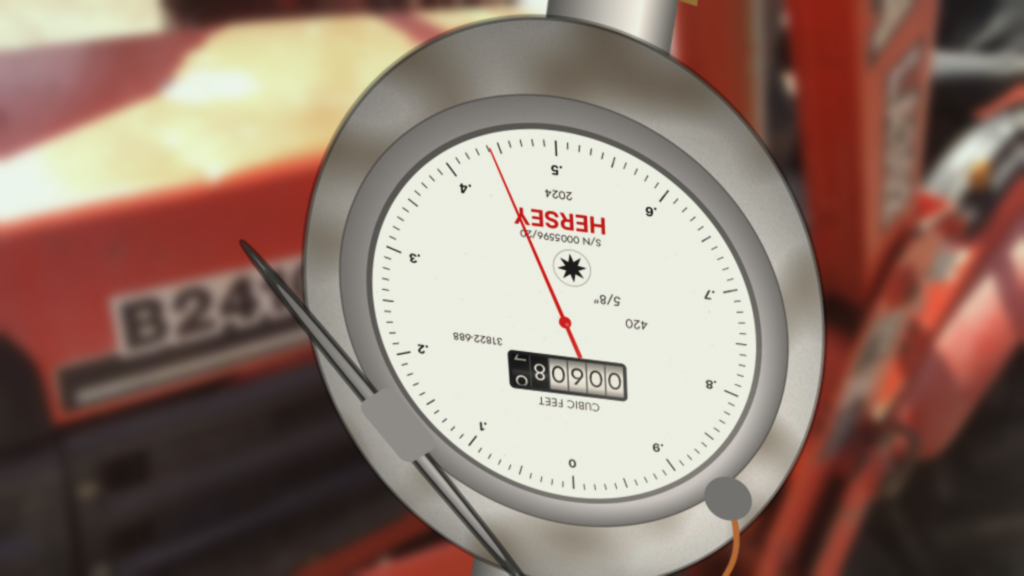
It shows 6086.44 ft³
